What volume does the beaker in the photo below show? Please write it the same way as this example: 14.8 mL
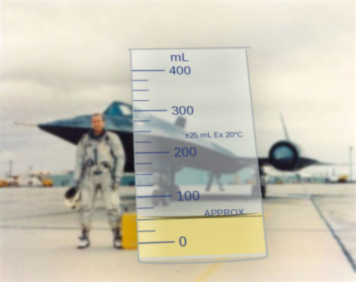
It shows 50 mL
